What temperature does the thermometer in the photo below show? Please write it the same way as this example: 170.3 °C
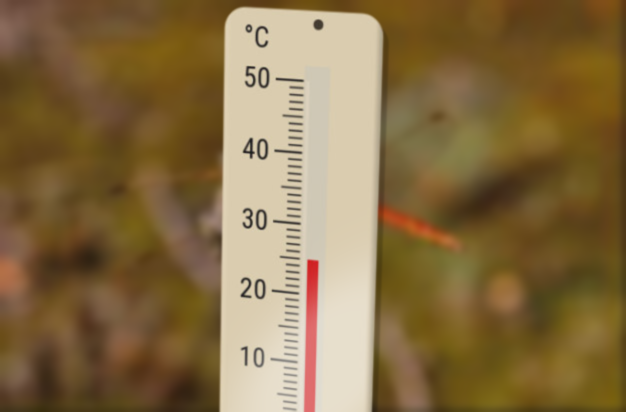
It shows 25 °C
